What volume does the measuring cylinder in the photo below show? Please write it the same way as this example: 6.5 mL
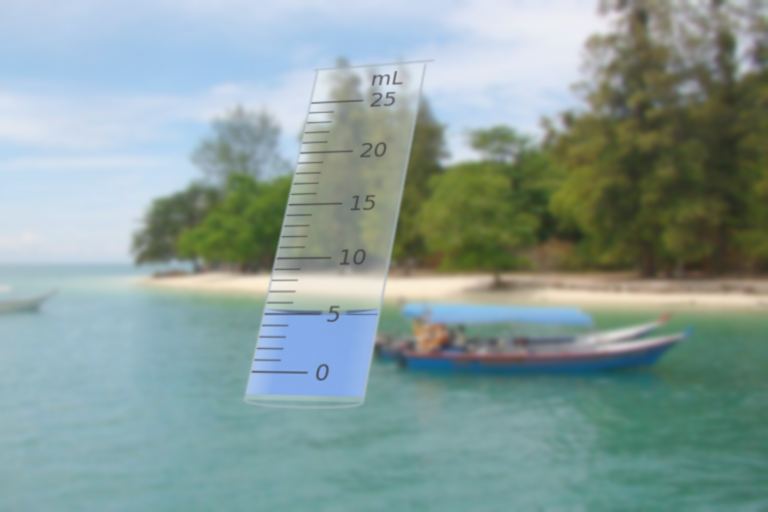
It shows 5 mL
